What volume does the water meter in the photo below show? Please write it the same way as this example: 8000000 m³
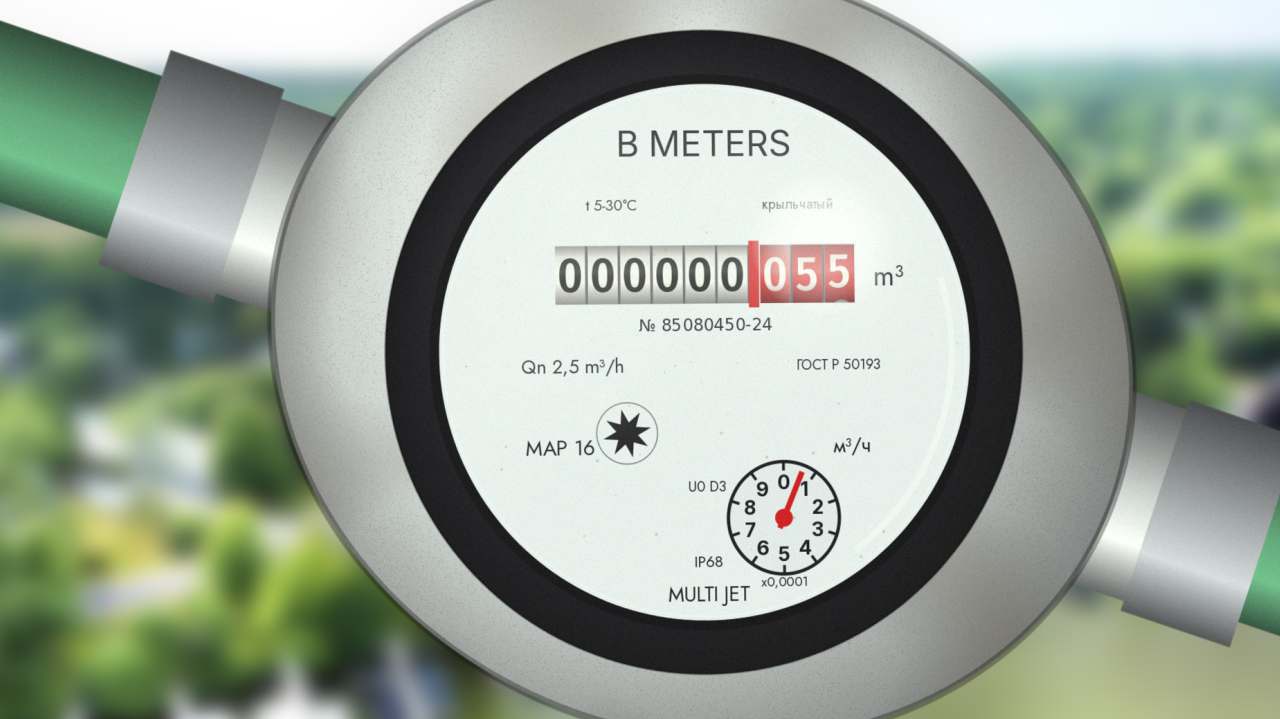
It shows 0.0550 m³
